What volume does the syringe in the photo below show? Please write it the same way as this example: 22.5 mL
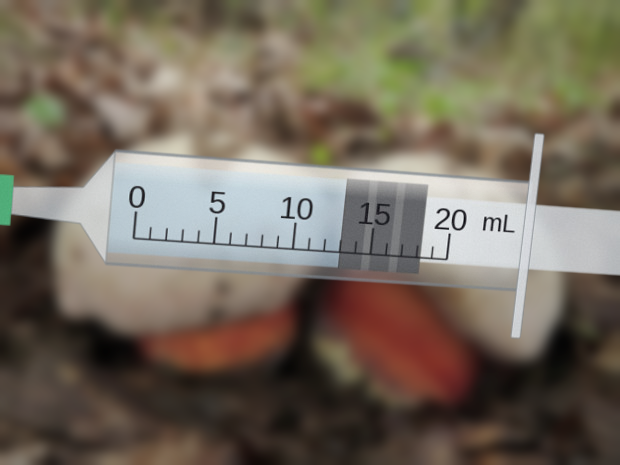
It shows 13 mL
